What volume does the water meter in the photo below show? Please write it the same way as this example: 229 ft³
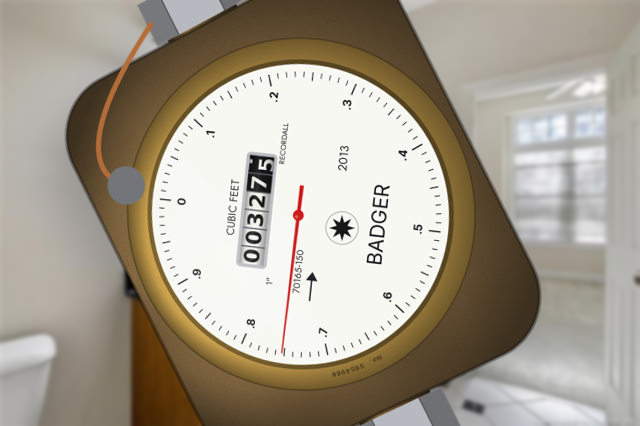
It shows 3274.75 ft³
